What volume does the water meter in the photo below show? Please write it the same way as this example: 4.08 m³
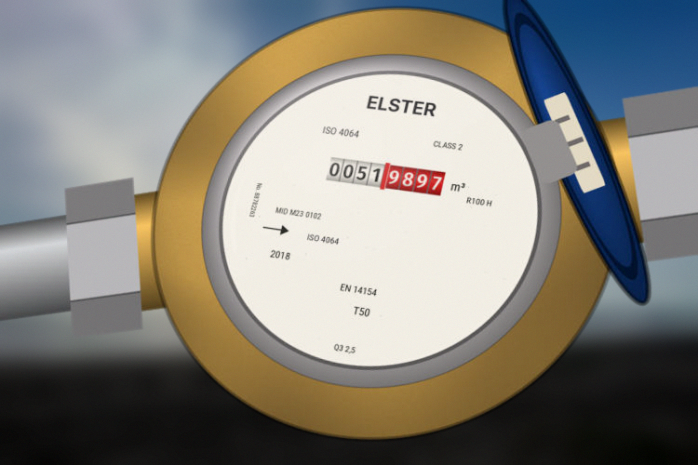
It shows 51.9897 m³
